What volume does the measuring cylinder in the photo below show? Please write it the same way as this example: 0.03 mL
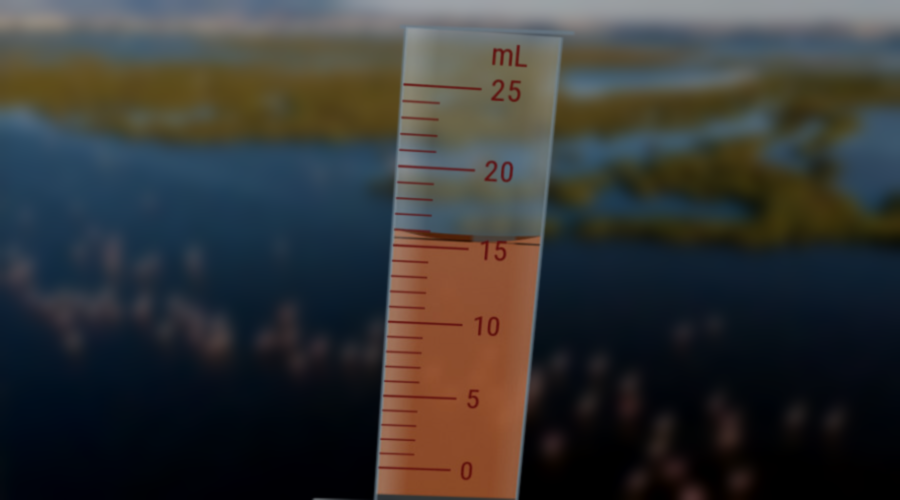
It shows 15.5 mL
